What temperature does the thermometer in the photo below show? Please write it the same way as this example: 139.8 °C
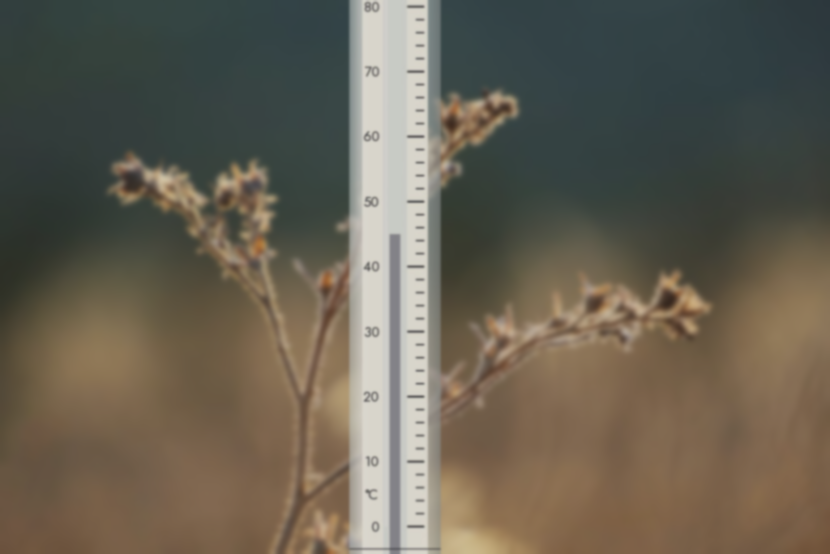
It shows 45 °C
